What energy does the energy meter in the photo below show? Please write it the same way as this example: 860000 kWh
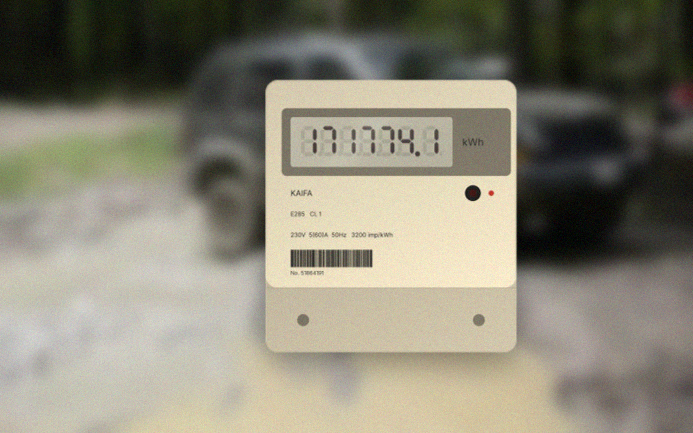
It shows 171774.1 kWh
